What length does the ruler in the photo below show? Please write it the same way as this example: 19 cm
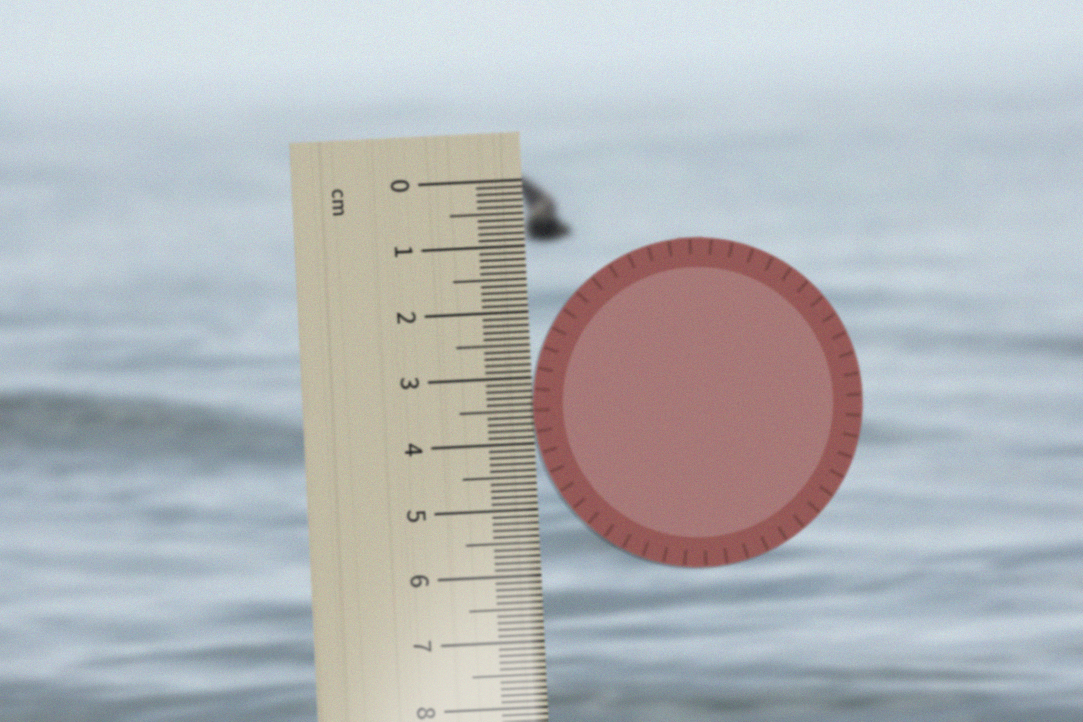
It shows 5 cm
